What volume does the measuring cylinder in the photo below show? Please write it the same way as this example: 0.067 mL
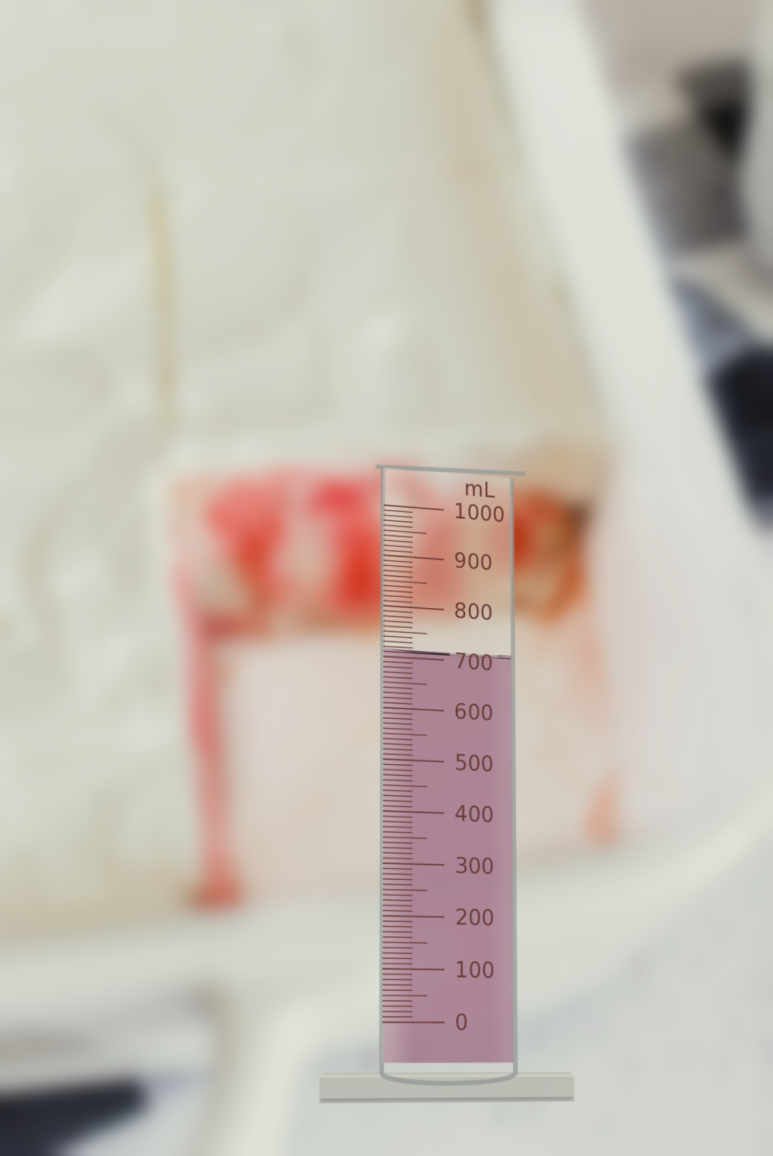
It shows 710 mL
